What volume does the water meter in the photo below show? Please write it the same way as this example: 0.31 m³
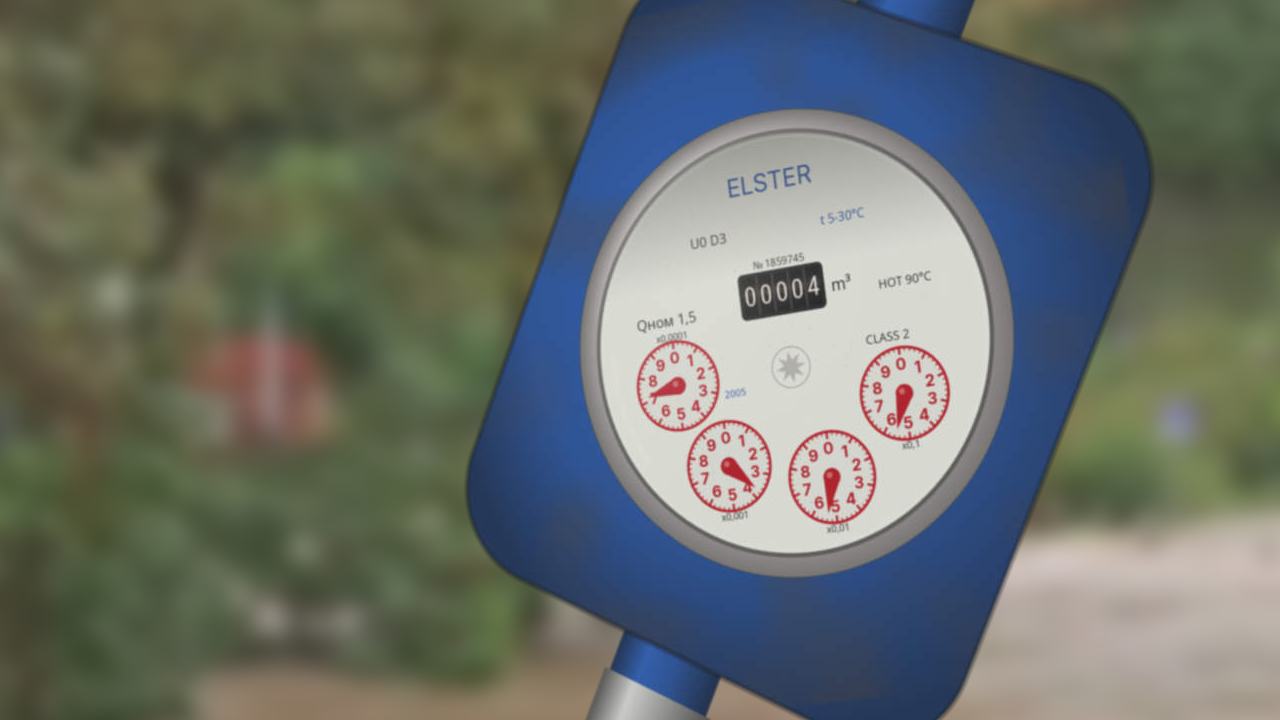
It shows 4.5537 m³
